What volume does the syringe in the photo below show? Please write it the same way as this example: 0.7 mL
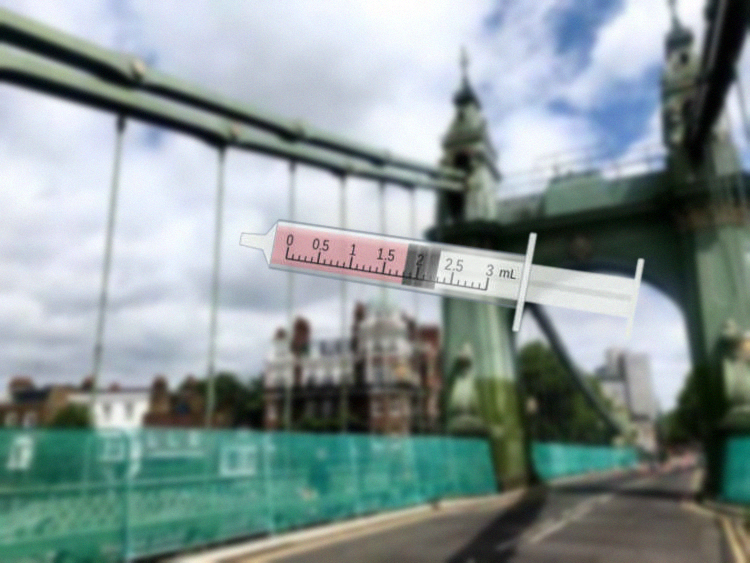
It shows 1.8 mL
